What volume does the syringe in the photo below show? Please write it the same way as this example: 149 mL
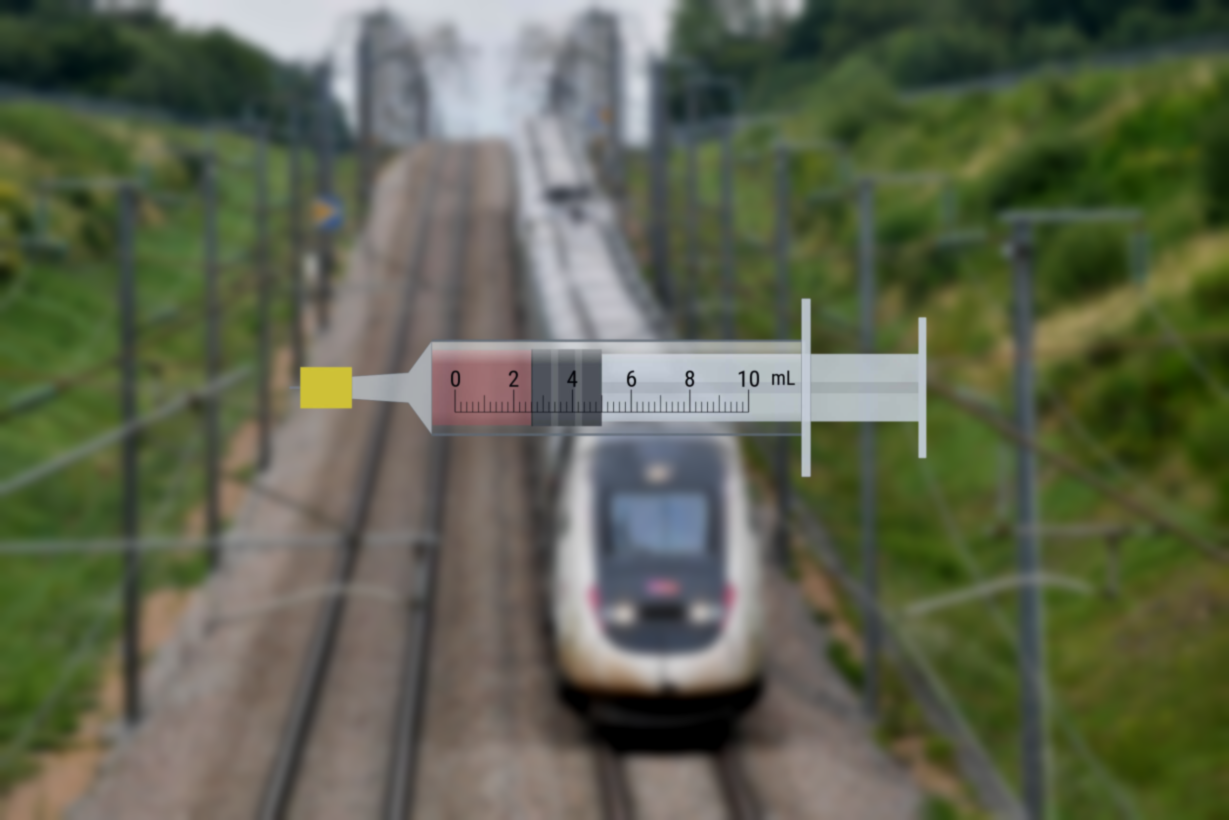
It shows 2.6 mL
